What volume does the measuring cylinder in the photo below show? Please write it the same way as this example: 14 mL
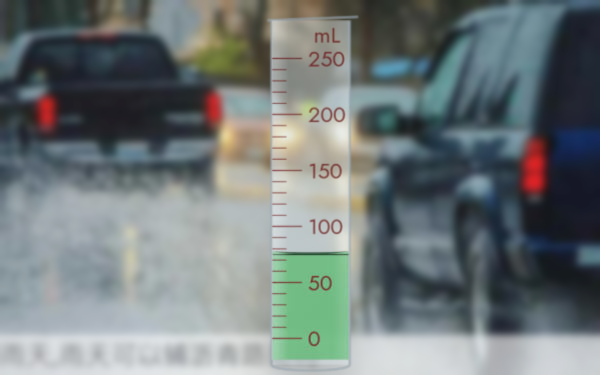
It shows 75 mL
